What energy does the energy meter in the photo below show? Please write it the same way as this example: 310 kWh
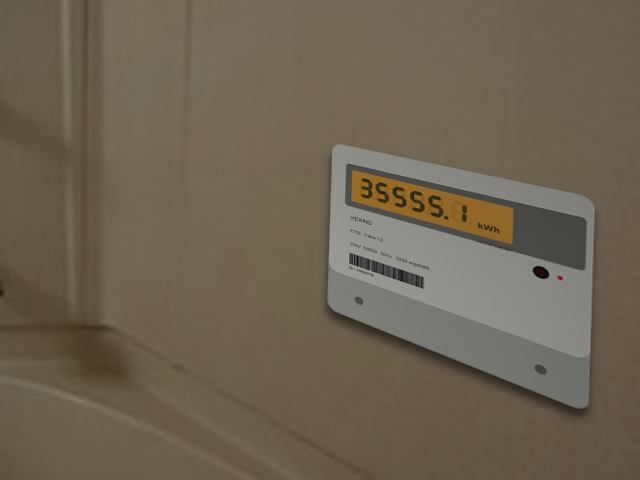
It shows 35555.1 kWh
